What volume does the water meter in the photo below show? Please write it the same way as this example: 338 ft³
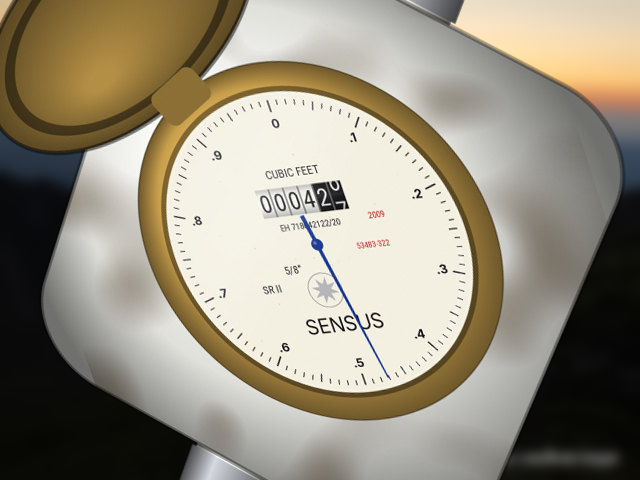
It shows 426.47 ft³
